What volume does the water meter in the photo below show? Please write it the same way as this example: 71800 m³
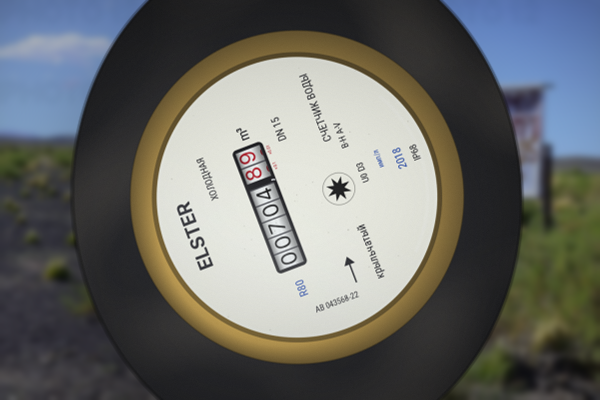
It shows 704.89 m³
